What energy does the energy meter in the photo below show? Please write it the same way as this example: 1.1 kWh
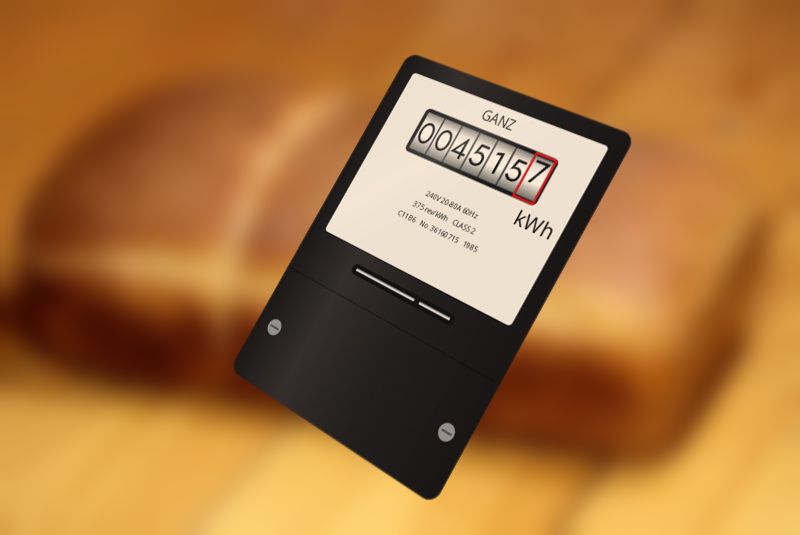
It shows 4515.7 kWh
